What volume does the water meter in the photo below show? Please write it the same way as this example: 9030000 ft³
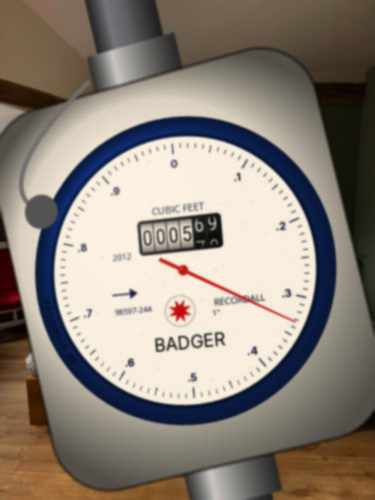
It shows 569.33 ft³
